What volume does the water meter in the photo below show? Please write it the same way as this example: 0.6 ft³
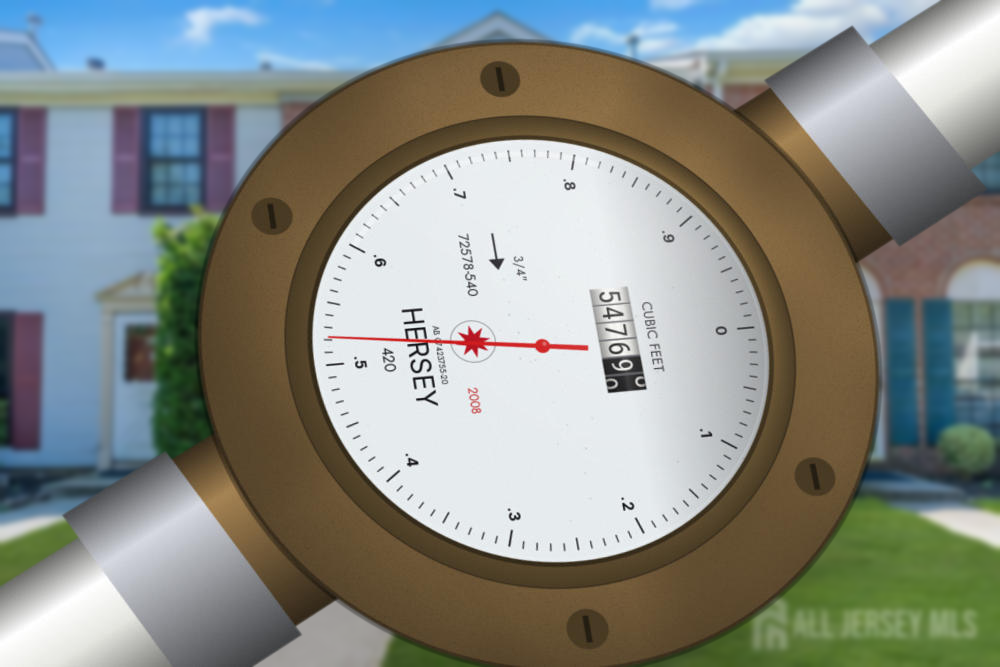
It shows 547698.52 ft³
